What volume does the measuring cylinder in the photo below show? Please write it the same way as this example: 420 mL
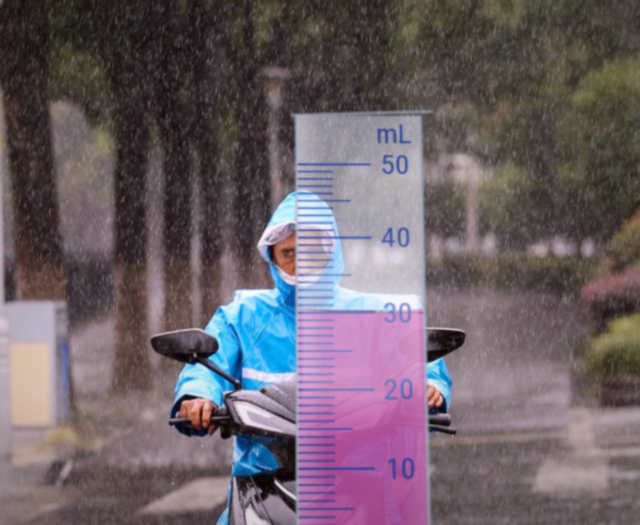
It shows 30 mL
